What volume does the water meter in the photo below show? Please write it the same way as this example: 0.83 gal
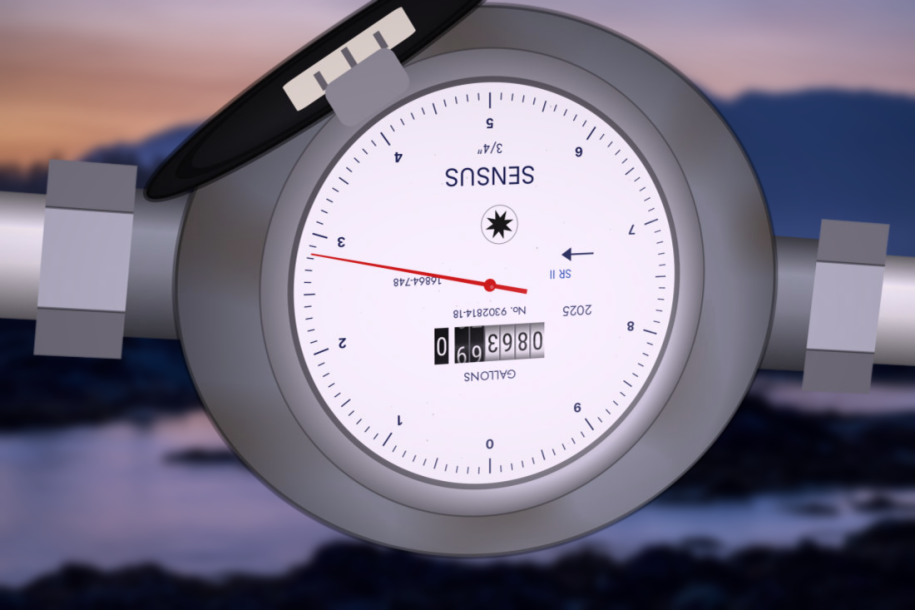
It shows 863692.8 gal
